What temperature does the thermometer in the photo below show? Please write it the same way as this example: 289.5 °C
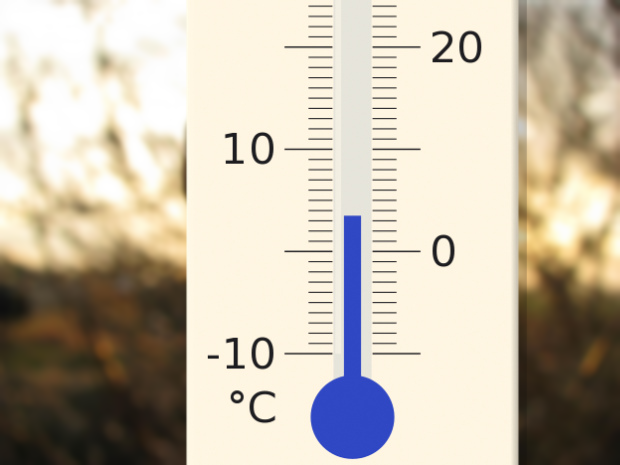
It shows 3.5 °C
